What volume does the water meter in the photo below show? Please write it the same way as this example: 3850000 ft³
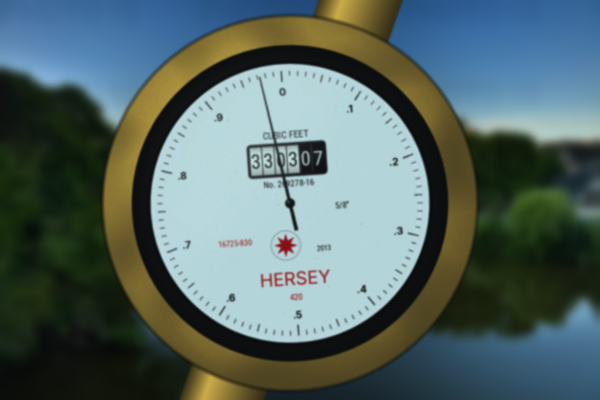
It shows 330306.97 ft³
